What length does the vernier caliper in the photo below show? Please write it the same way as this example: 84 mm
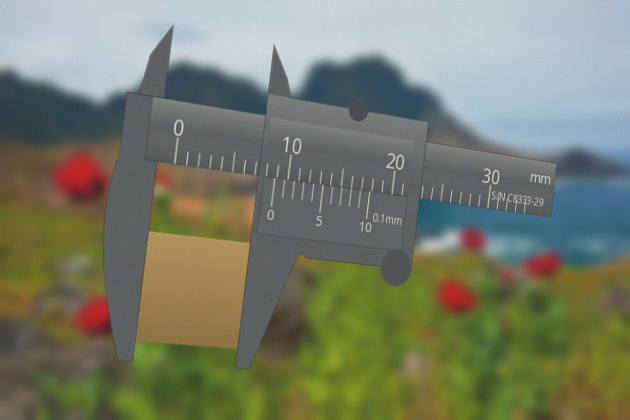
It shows 8.8 mm
